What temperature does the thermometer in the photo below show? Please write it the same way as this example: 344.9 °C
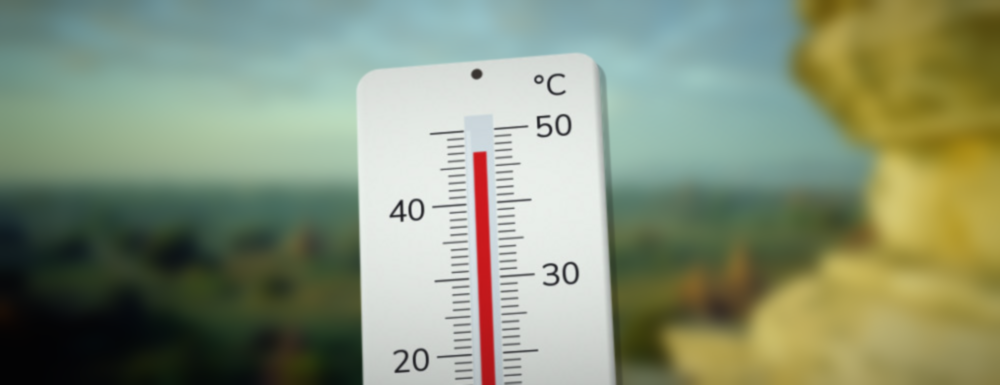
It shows 47 °C
